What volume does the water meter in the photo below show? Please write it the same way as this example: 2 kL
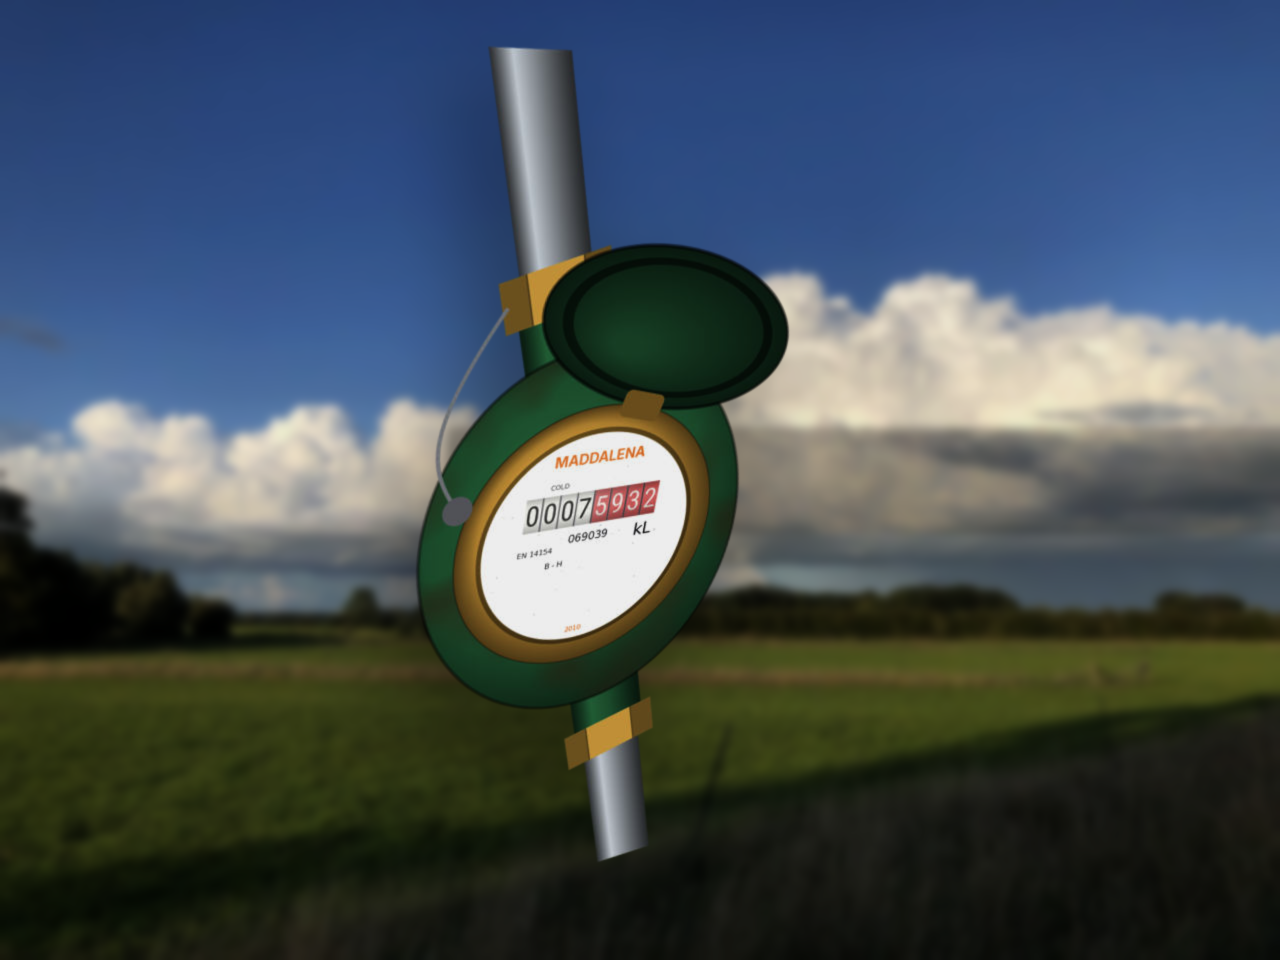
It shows 7.5932 kL
